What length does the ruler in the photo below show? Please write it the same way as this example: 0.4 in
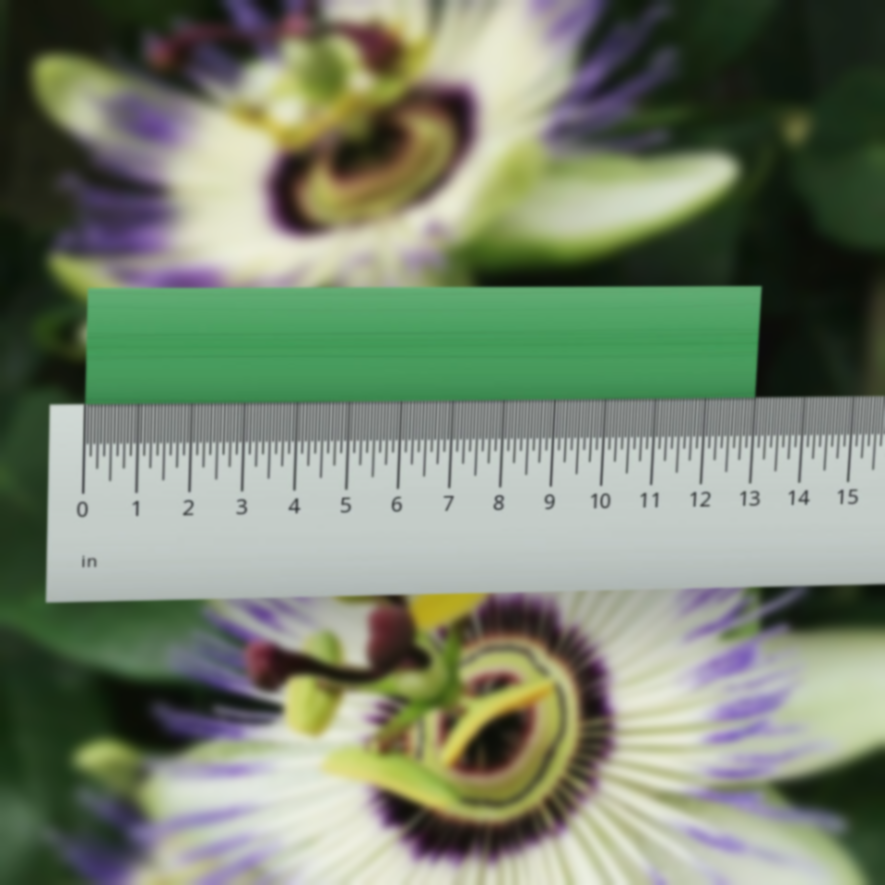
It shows 13 in
